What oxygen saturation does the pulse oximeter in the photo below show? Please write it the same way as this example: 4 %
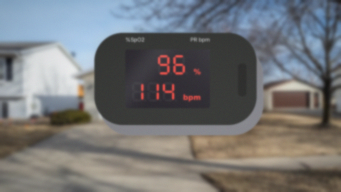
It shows 96 %
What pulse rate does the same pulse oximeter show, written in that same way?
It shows 114 bpm
